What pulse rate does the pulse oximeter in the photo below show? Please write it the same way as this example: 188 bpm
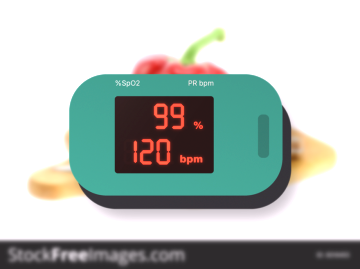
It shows 120 bpm
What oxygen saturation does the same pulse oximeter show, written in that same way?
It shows 99 %
